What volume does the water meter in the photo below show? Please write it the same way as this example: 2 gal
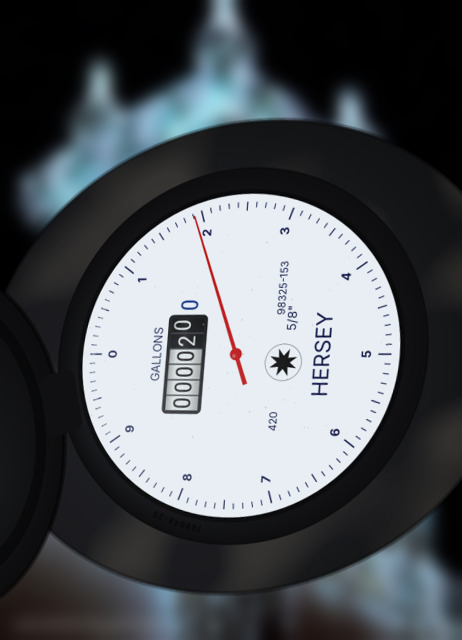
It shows 201.9 gal
